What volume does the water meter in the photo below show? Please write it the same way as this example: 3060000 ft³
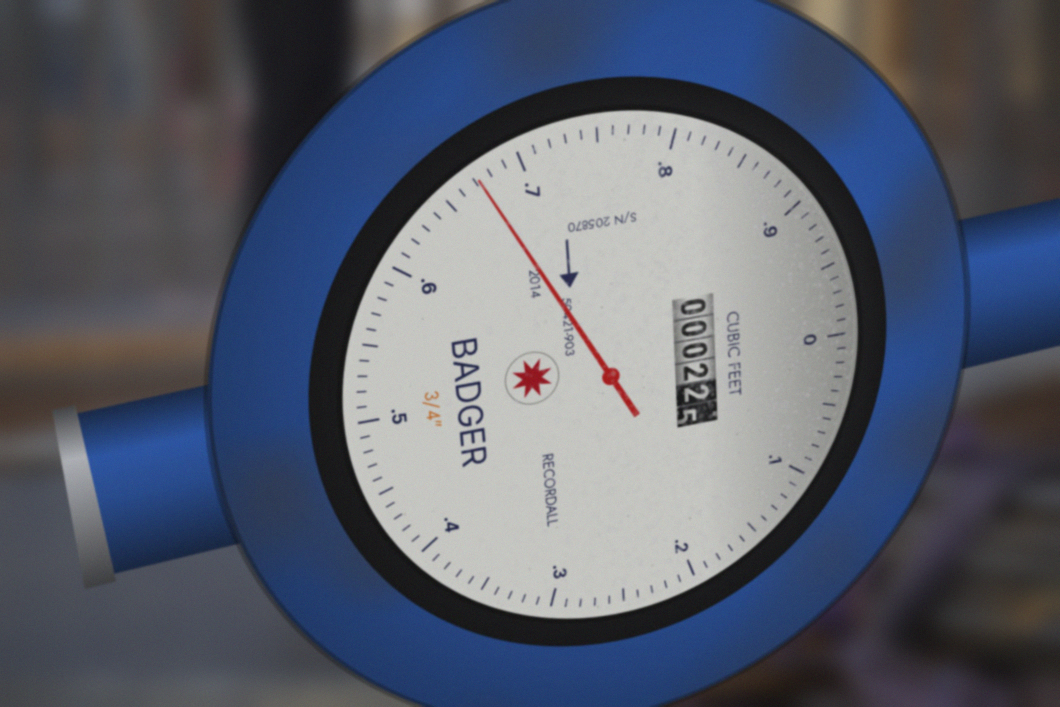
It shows 224.67 ft³
